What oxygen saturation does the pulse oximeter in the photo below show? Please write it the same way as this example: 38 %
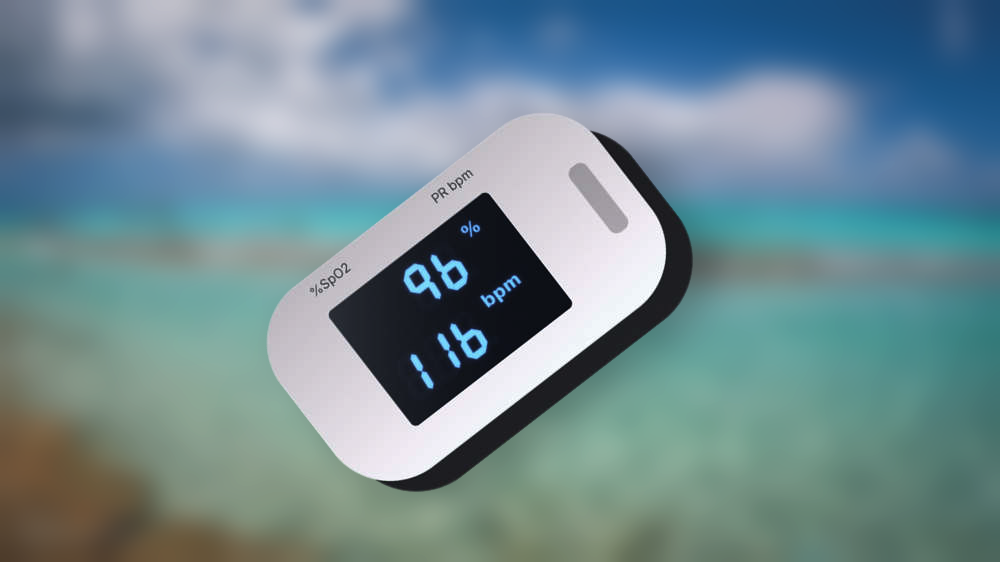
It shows 96 %
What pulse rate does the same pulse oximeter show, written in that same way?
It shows 116 bpm
